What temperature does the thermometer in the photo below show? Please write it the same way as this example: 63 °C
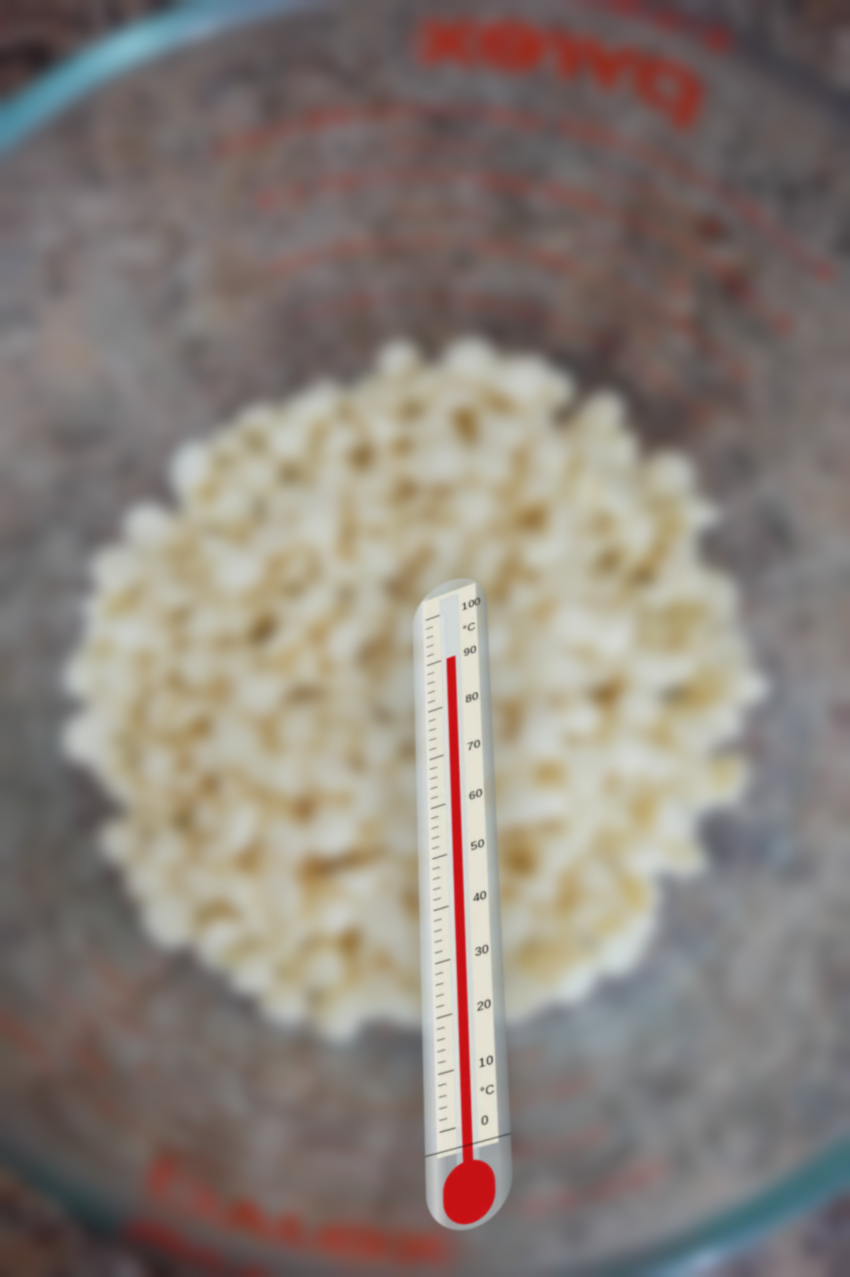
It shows 90 °C
